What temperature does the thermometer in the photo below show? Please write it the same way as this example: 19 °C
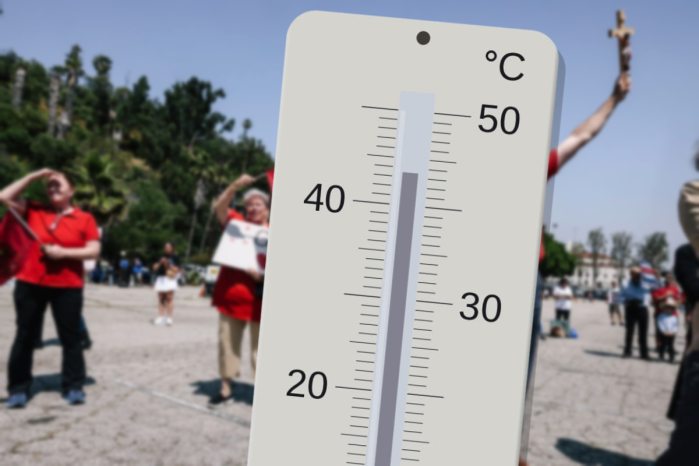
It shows 43.5 °C
